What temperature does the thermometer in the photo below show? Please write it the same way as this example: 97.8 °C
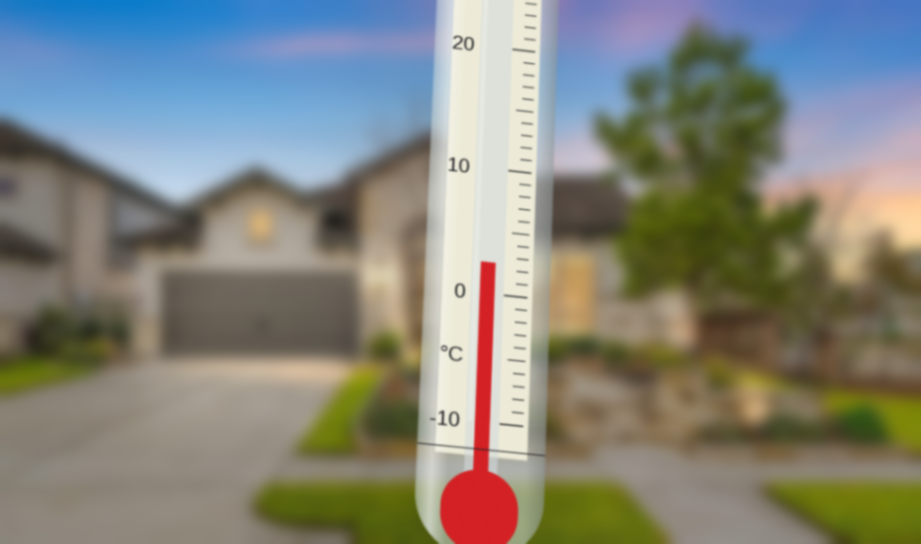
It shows 2.5 °C
